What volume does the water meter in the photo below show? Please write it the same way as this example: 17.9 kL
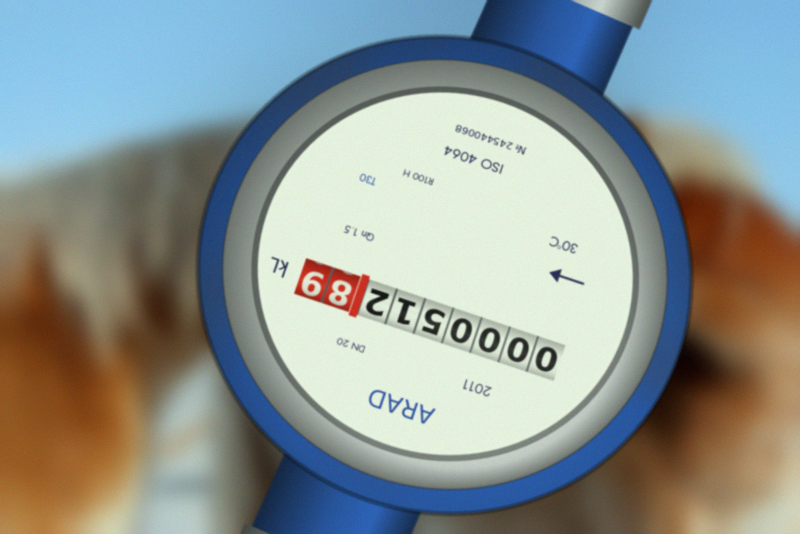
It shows 512.89 kL
